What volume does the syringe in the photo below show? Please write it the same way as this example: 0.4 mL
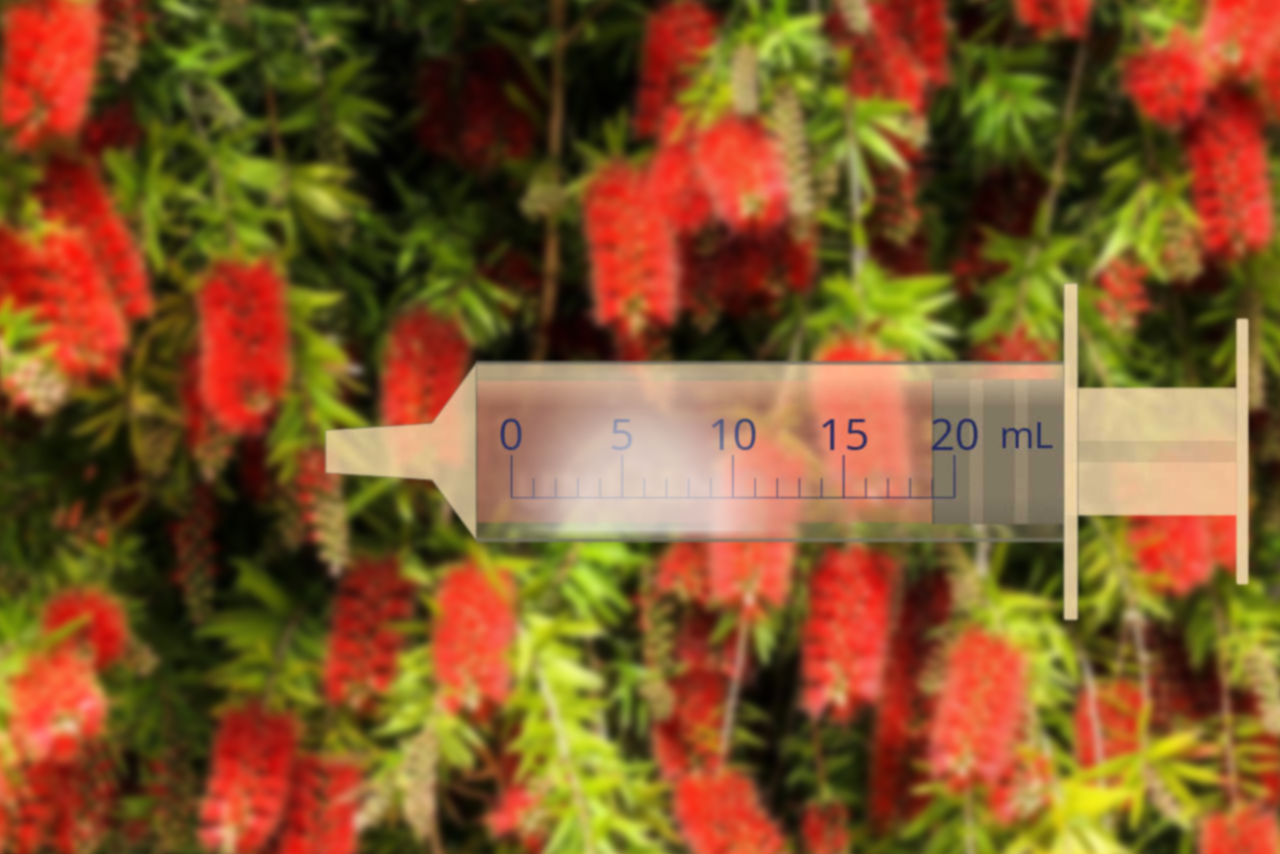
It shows 19 mL
